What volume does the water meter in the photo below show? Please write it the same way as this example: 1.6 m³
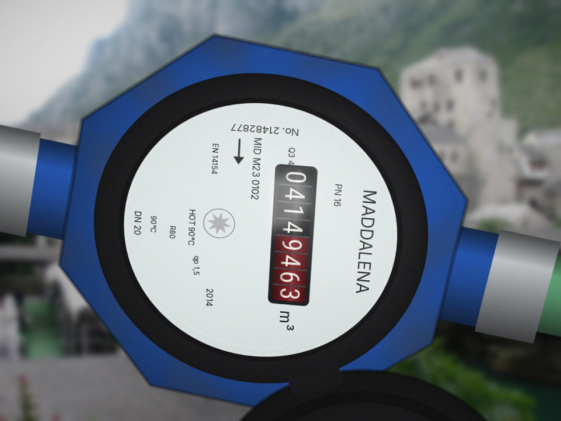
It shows 414.9463 m³
